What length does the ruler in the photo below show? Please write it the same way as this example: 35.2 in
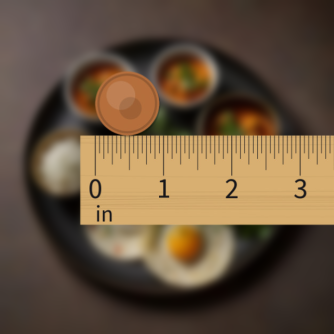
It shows 0.9375 in
